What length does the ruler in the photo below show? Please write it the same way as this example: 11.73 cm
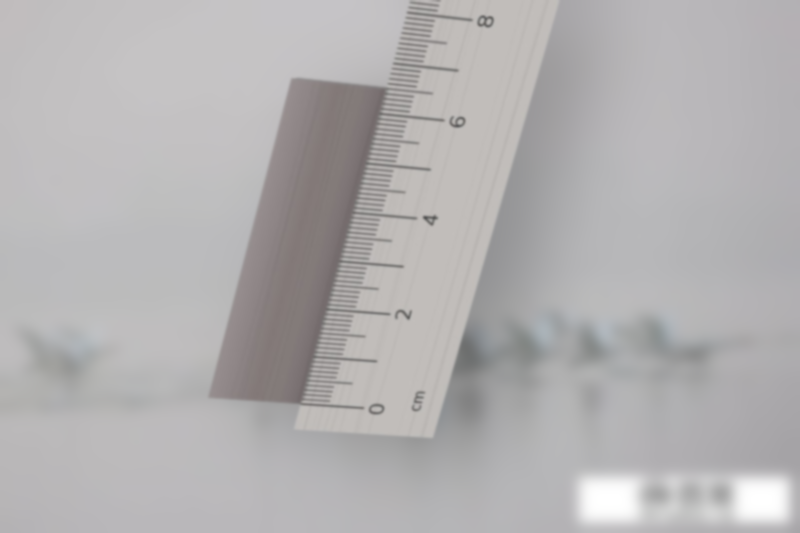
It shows 6.5 cm
